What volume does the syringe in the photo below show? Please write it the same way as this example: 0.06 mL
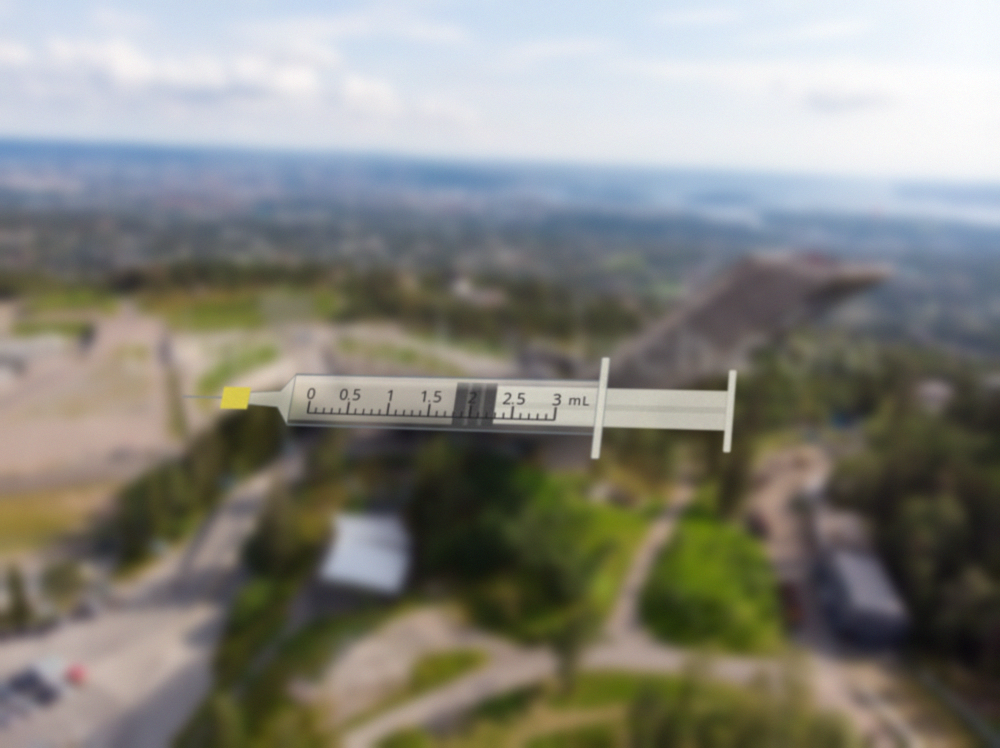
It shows 1.8 mL
